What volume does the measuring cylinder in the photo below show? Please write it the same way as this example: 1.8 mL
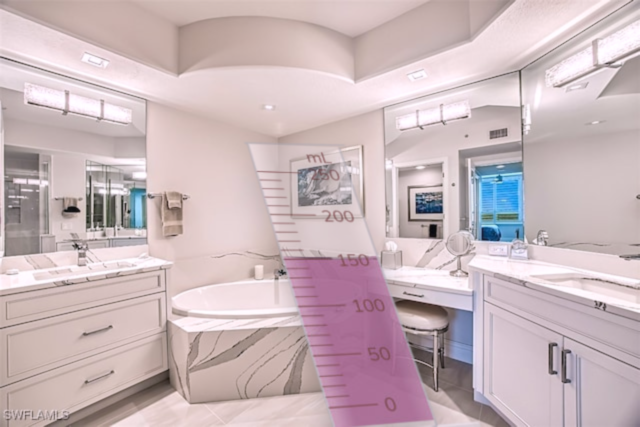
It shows 150 mL
